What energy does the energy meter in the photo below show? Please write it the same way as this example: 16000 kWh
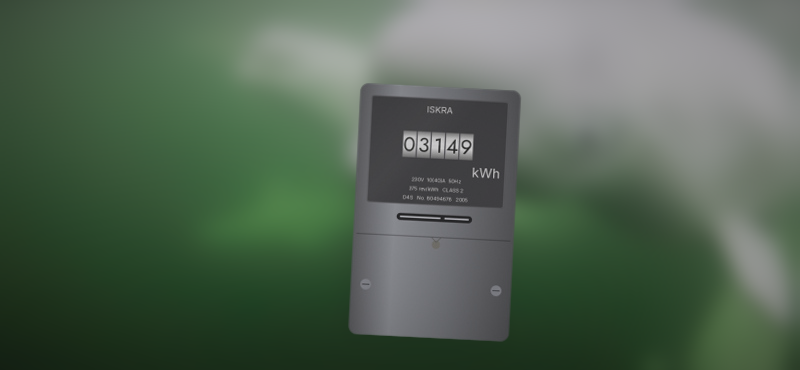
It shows 3149 kWh
